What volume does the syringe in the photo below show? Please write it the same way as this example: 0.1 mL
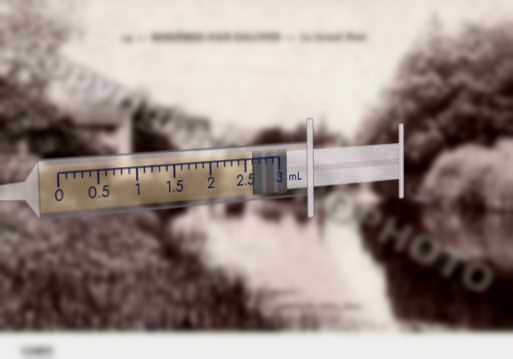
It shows 2.6 mL
